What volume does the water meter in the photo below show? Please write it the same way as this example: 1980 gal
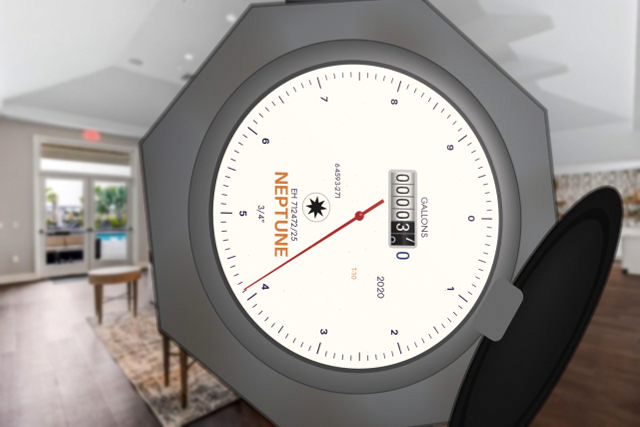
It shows 374.1 gal
